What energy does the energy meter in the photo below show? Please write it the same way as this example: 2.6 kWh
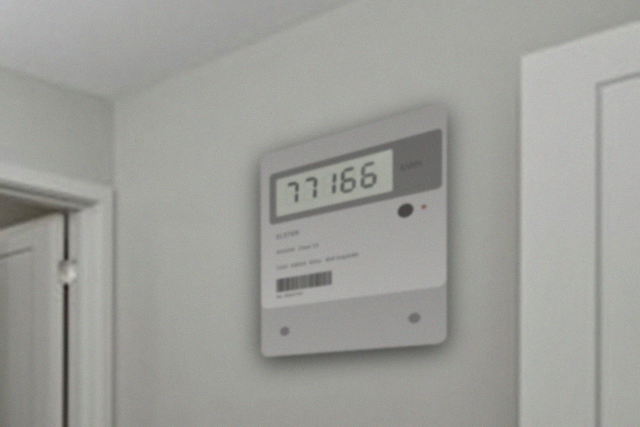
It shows 77166 kWh
